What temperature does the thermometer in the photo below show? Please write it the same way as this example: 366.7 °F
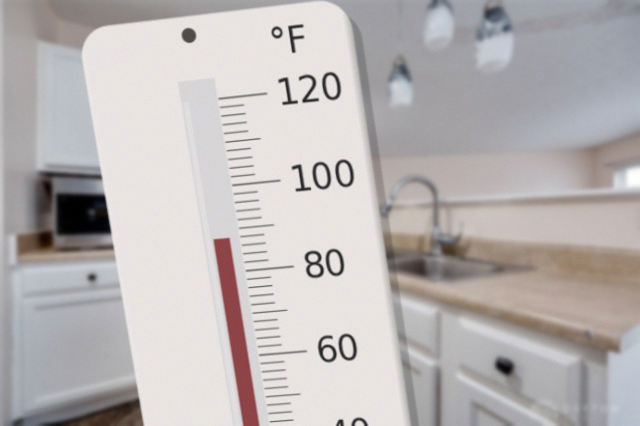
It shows 88 °F
